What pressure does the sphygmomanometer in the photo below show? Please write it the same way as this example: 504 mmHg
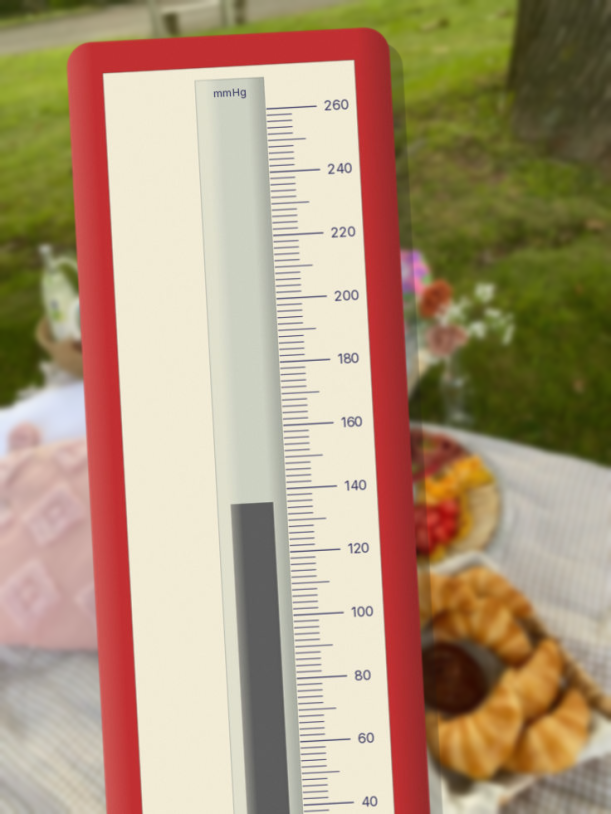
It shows 136 mmHg
